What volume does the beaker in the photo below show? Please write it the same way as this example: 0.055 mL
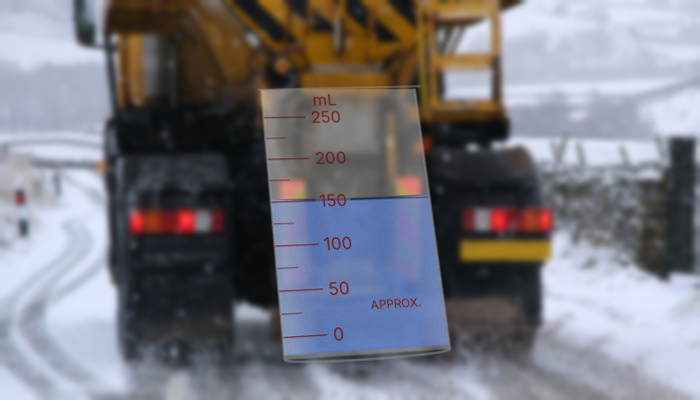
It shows 150 mL
